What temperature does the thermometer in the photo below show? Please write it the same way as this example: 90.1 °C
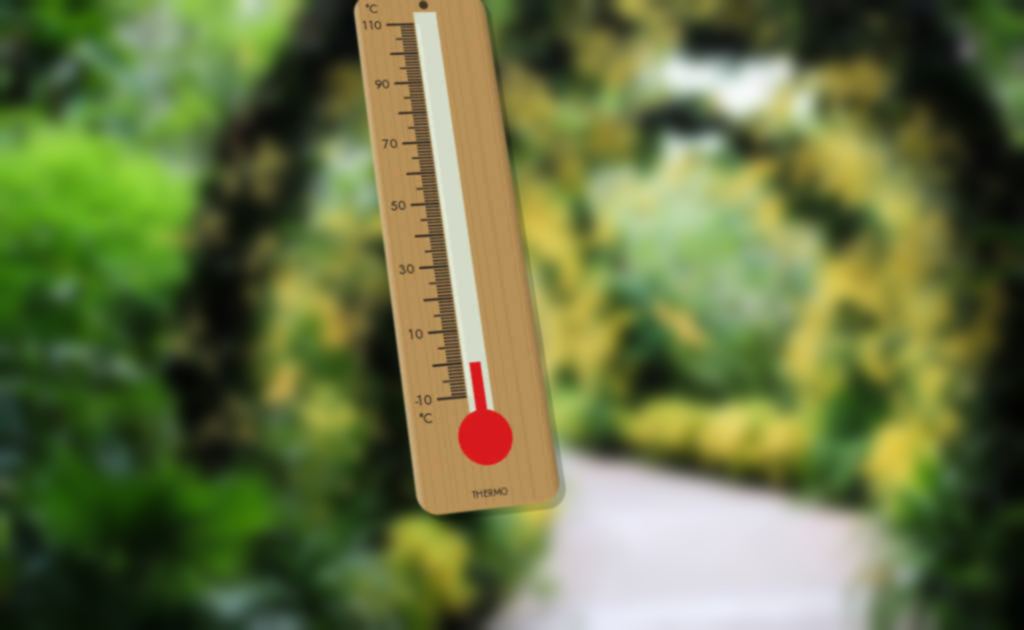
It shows 0 °C
